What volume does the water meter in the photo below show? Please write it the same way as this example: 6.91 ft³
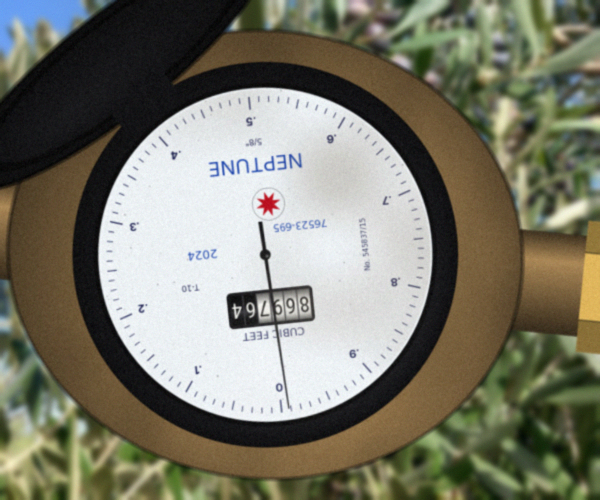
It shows 869763.99 ft³
